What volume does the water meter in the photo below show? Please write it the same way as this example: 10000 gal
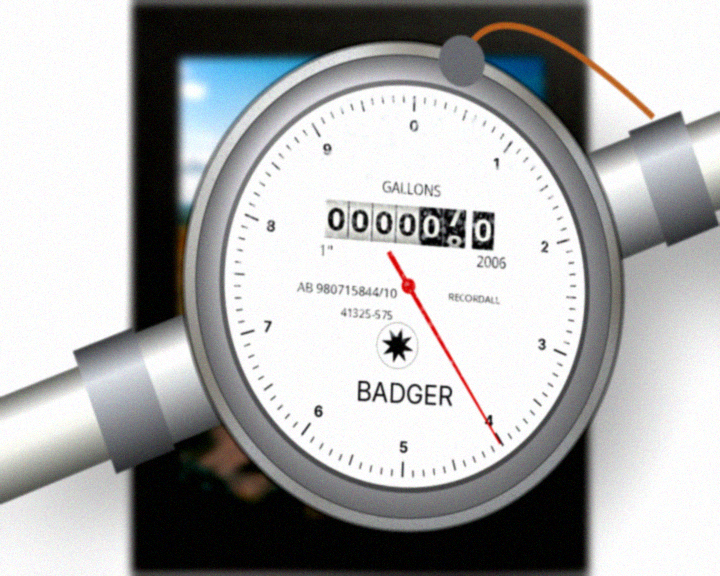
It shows 74.0 gal
